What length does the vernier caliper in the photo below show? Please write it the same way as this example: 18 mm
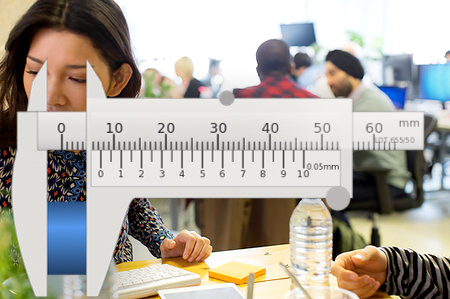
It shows 7.5 mm
